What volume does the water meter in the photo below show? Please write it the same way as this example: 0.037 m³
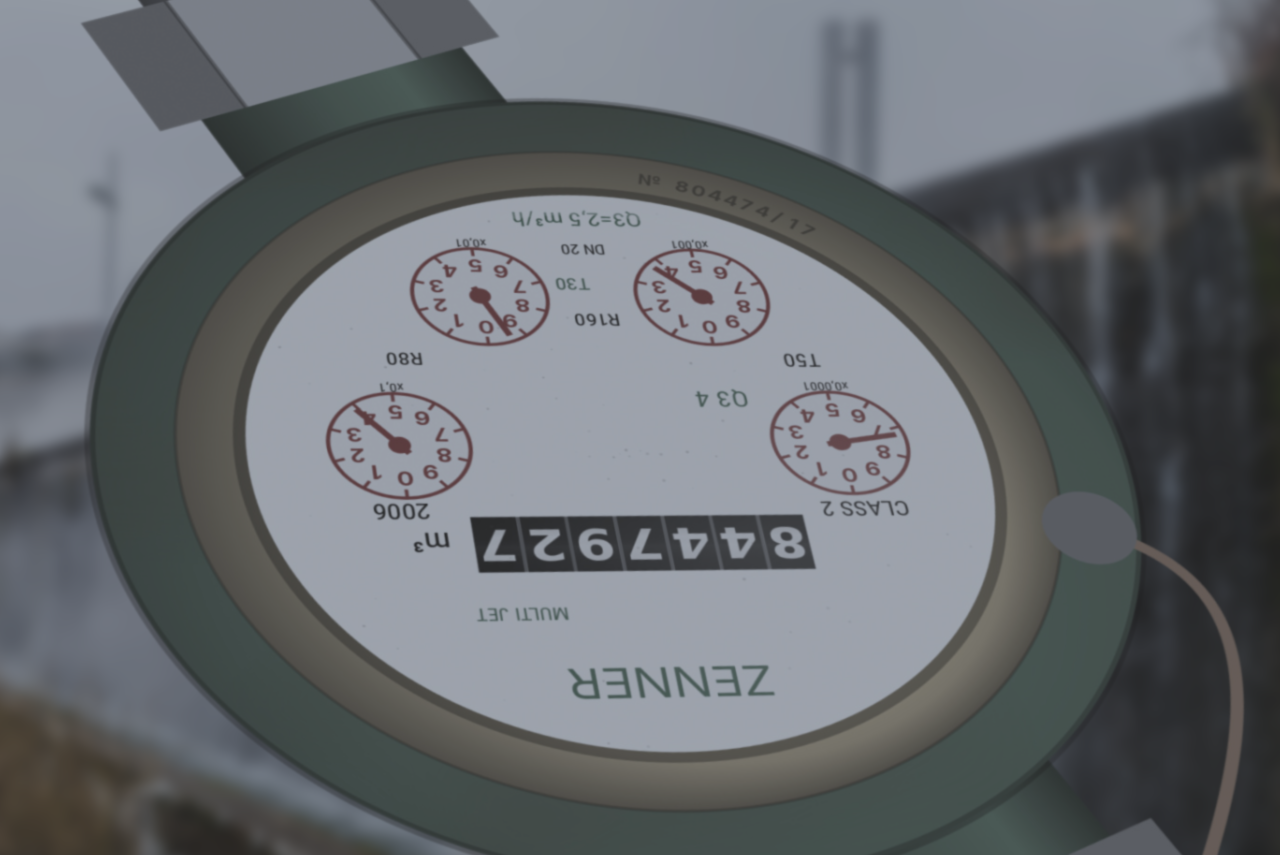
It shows 8447927.3937 m³
